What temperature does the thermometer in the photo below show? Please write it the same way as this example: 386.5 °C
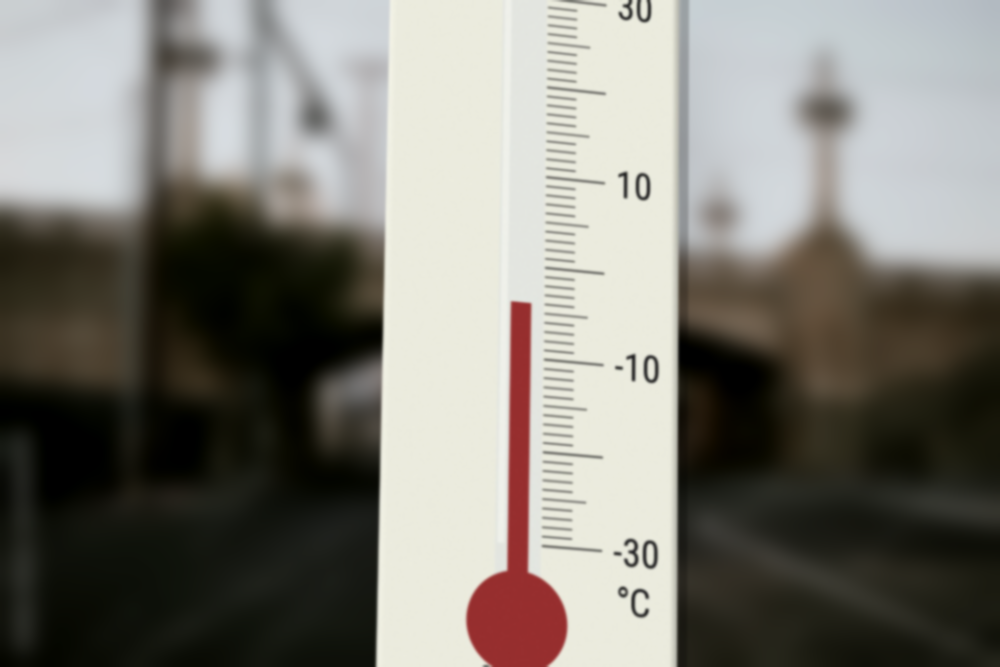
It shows -4 °C
